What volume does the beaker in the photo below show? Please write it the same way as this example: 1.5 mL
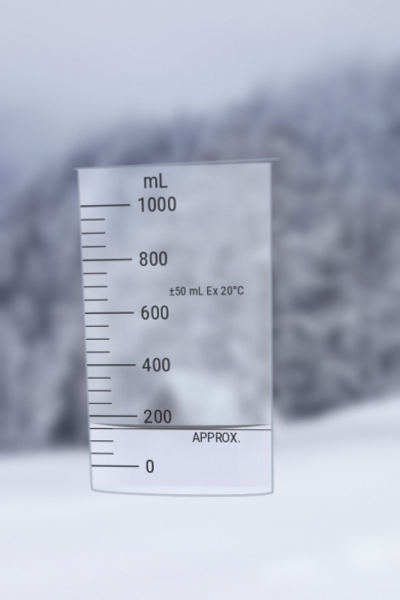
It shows 150 mL
